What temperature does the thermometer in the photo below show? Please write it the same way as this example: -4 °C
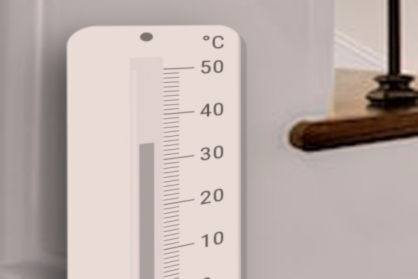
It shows 34 °C
